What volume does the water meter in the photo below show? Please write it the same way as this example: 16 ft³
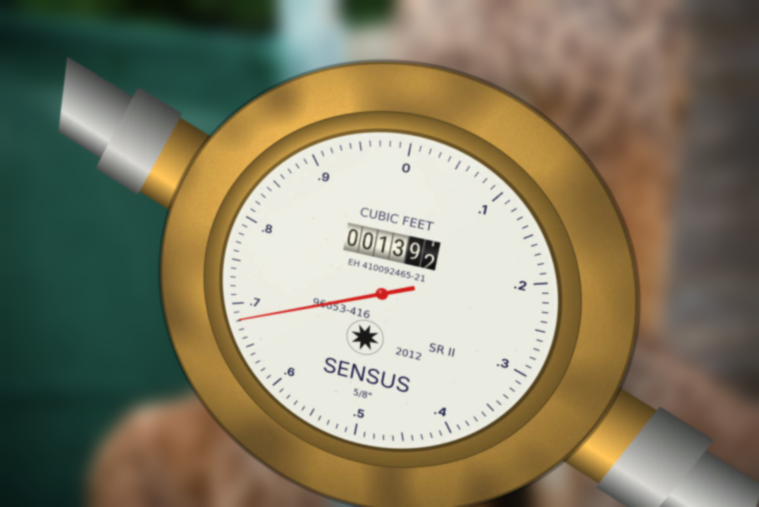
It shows 1391.68 ft³
